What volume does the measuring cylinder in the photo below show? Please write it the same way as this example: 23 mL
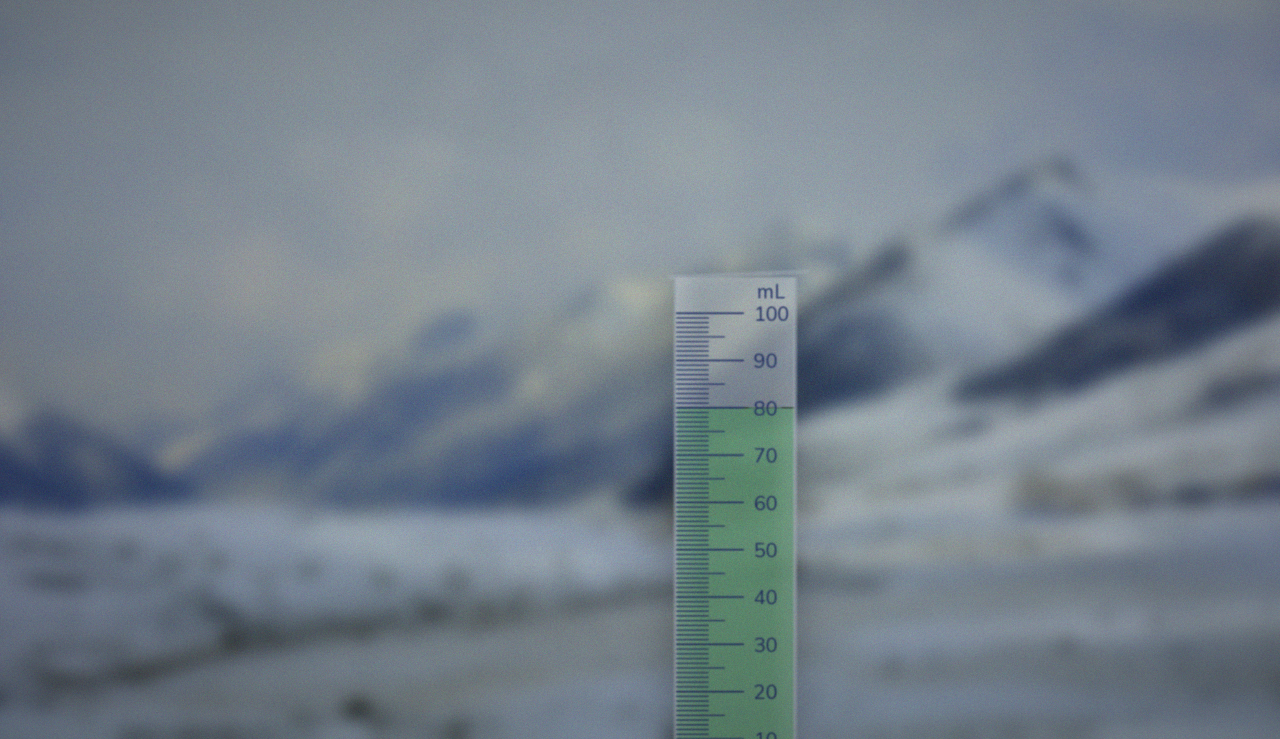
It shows 80 mL
